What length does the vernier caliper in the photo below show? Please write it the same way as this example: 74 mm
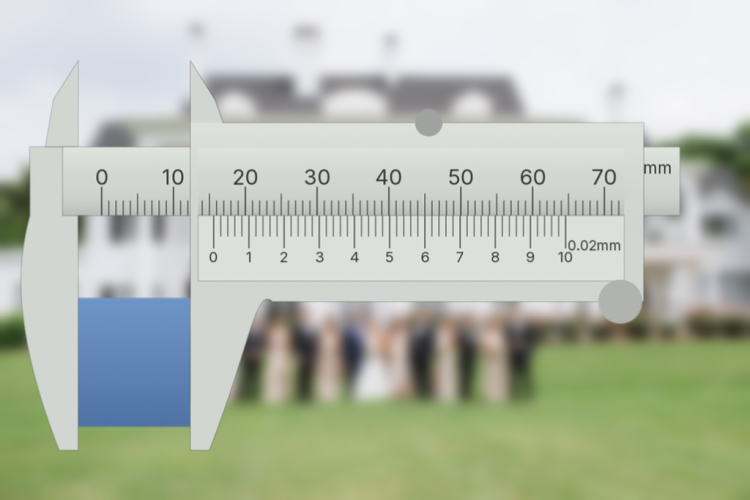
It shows 15.6 mm
